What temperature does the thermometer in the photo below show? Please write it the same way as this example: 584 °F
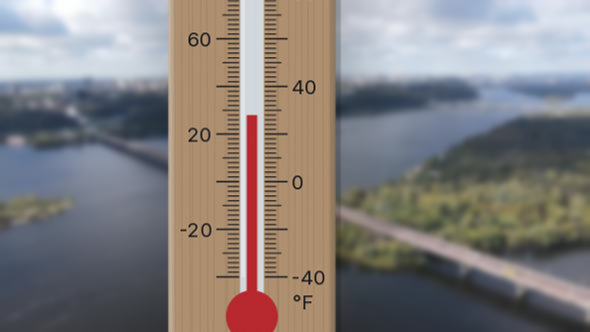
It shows 28 °F
